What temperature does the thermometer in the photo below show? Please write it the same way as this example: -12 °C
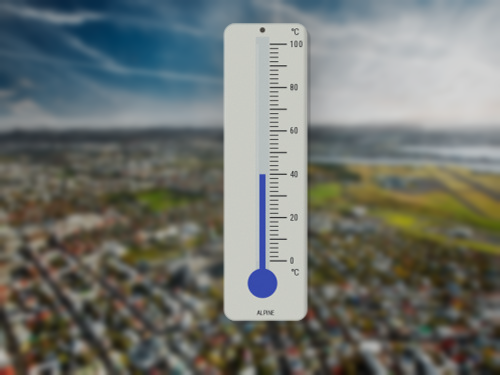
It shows 40 °C
